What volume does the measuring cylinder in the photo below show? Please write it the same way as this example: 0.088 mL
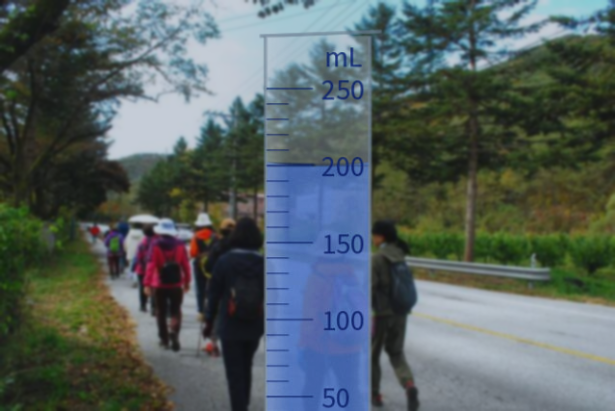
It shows 200 mL
